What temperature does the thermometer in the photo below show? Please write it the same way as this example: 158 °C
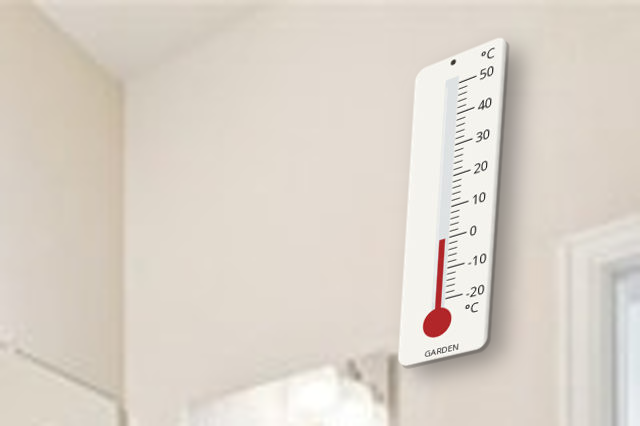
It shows 0 °C
